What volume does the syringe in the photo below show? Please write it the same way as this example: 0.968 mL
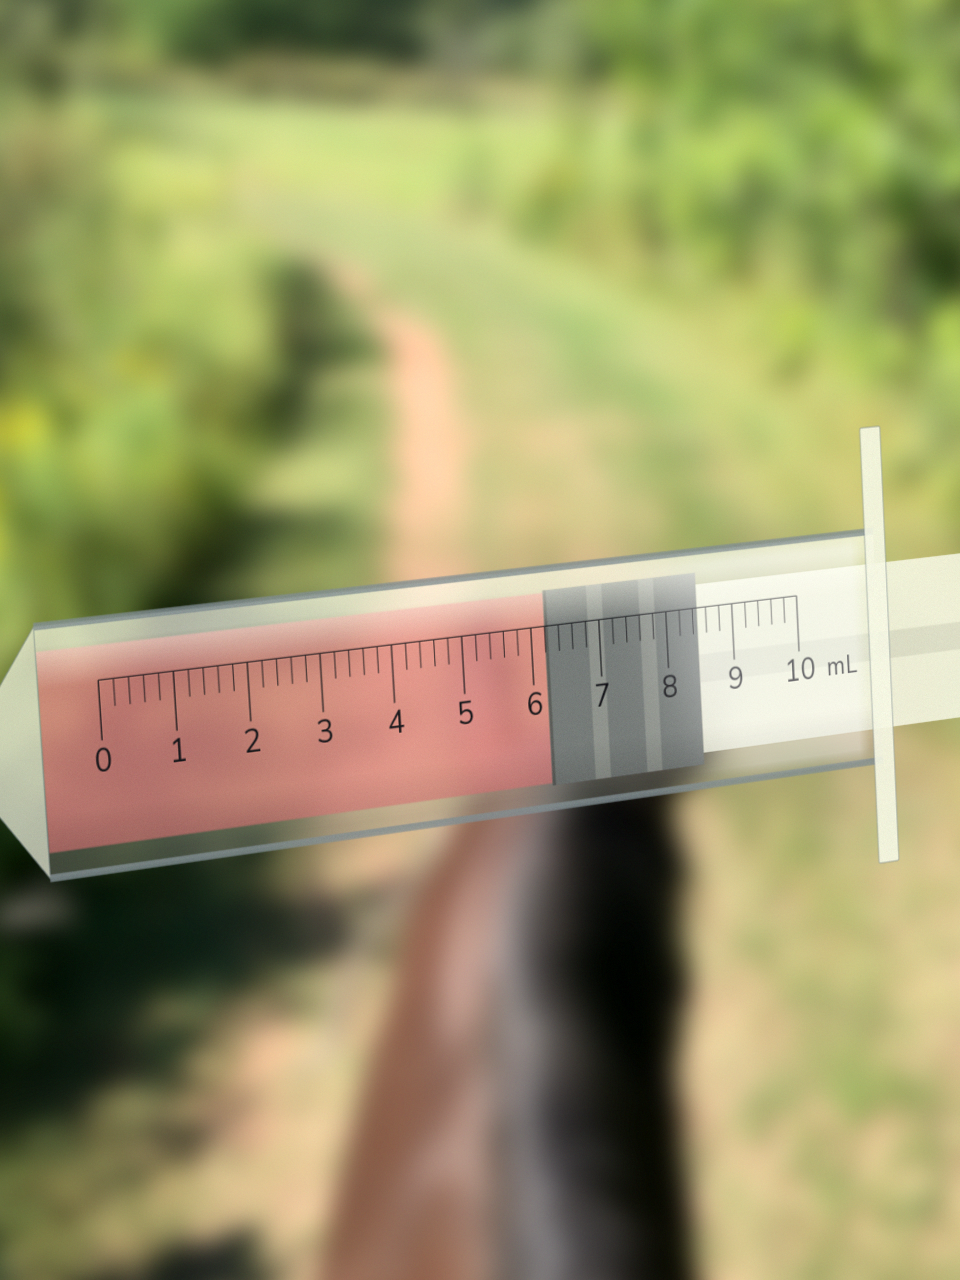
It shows 6.2 mL
